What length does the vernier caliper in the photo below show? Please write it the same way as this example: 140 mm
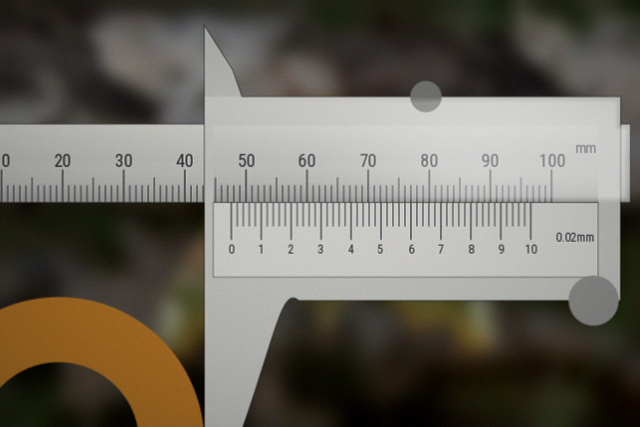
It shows 47.6 mm
